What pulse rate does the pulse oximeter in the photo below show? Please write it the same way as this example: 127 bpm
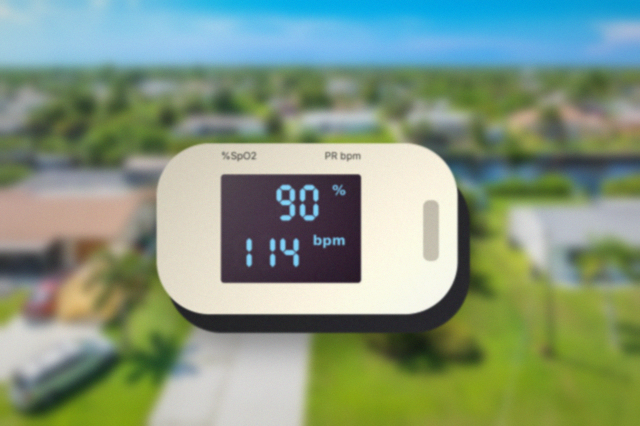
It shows 114 bpm
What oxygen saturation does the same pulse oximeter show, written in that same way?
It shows 90 %
